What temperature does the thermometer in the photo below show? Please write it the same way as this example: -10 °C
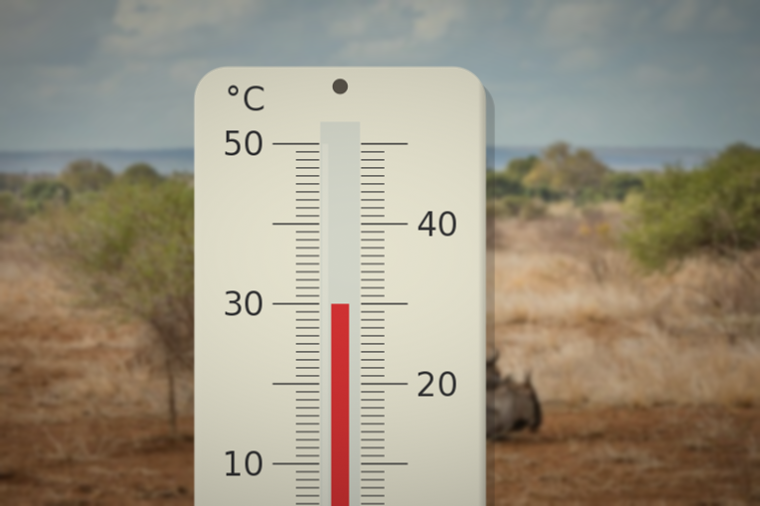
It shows 30 °C
